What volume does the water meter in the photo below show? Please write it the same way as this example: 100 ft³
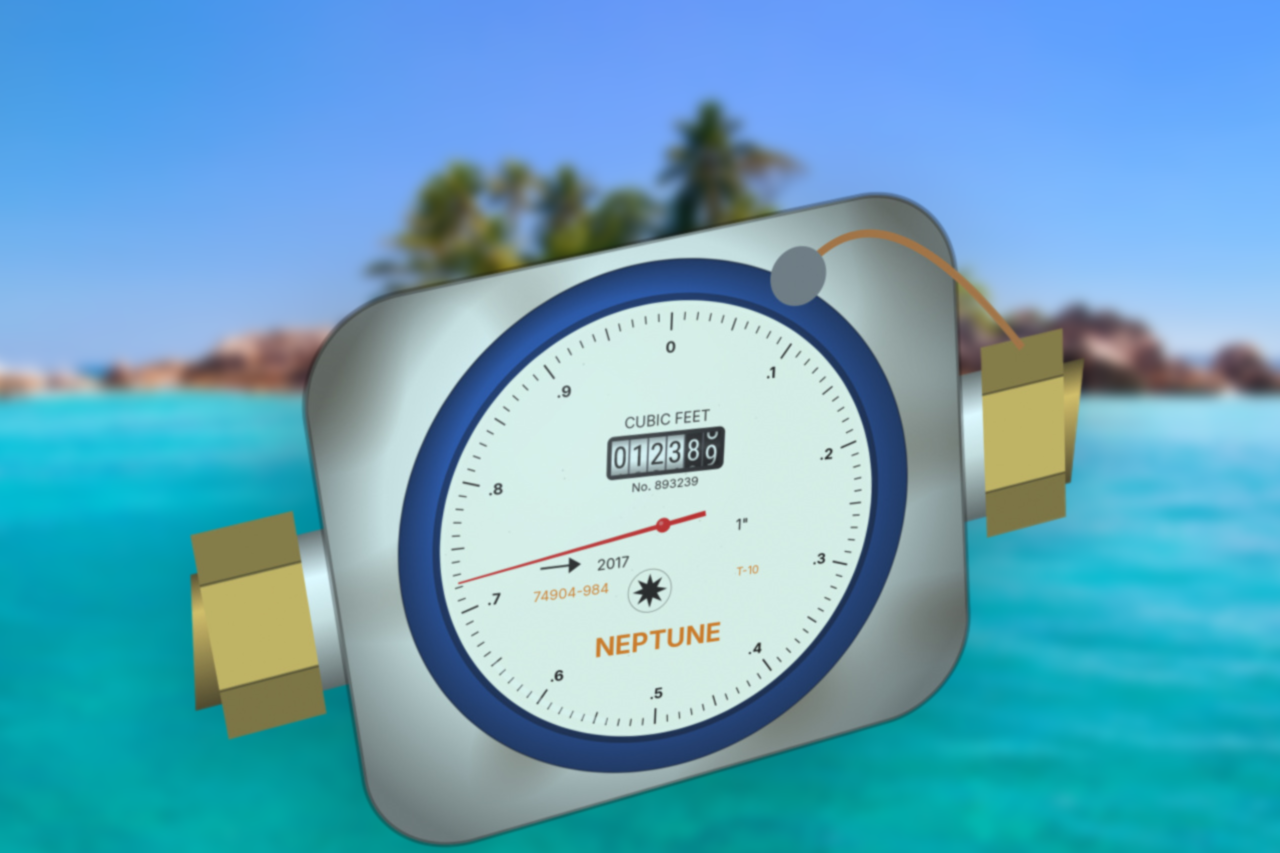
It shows 12388.72 ft³
